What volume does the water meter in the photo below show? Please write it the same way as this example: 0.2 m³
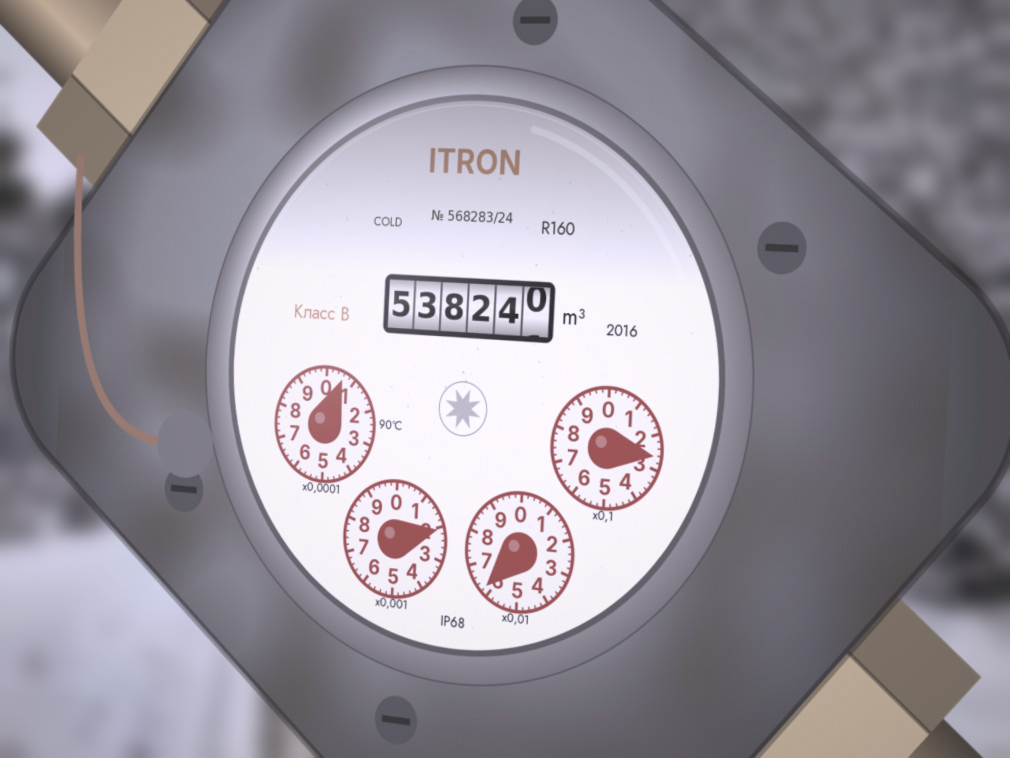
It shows 538240.2620 m³
